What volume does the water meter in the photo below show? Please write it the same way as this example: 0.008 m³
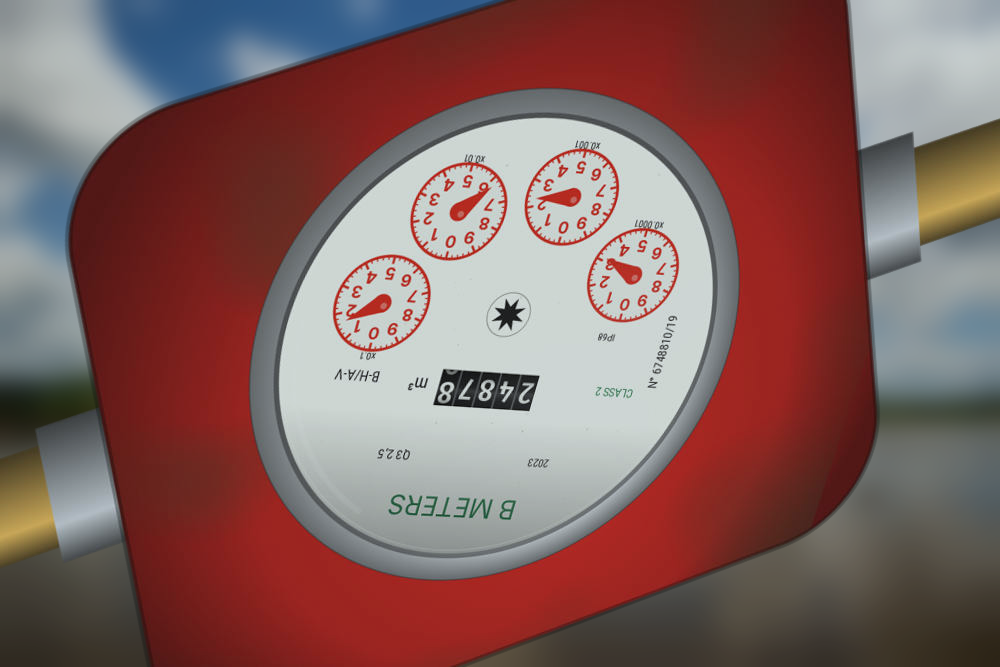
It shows 24878.1623 m³
